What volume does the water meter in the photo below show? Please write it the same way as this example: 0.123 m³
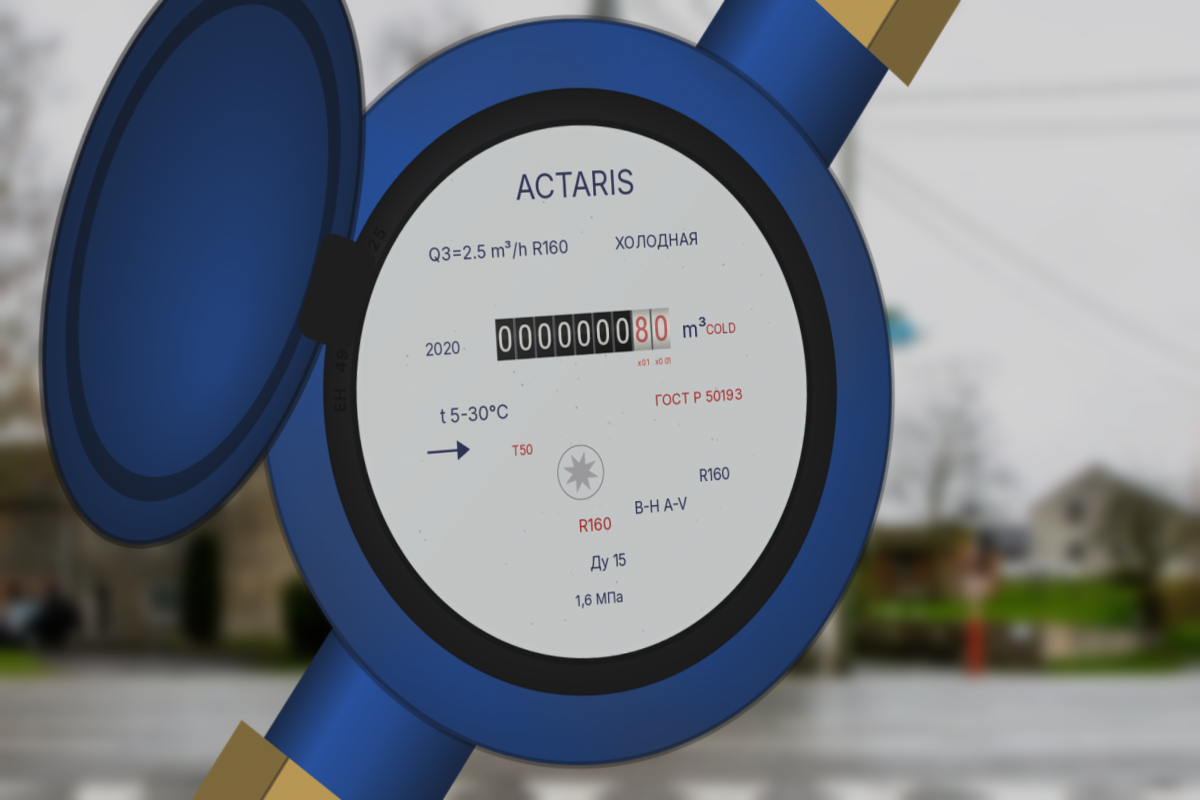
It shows 0.80 m³
